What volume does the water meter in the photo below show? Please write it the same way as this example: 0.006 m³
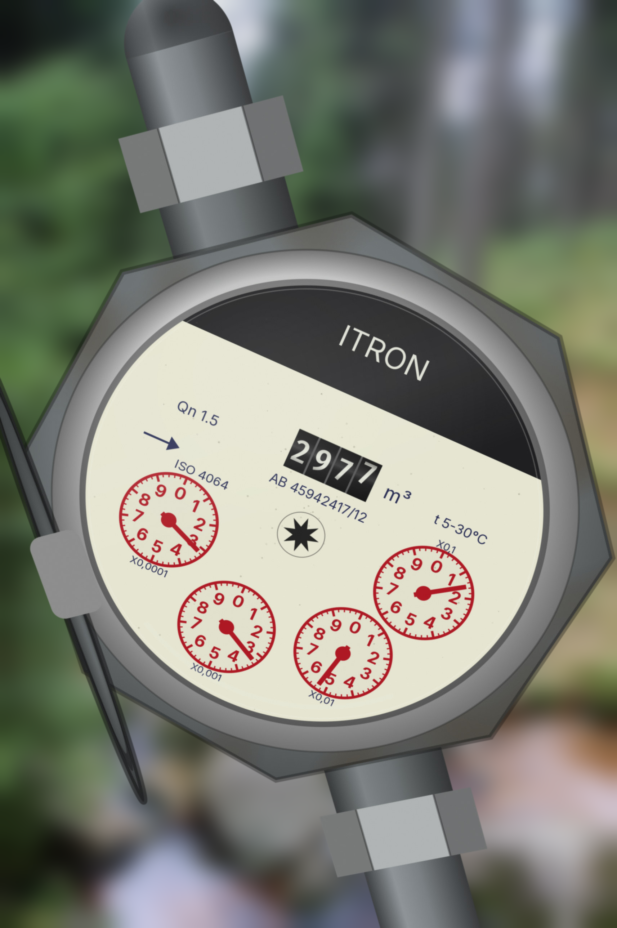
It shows 2977.1533 m³
